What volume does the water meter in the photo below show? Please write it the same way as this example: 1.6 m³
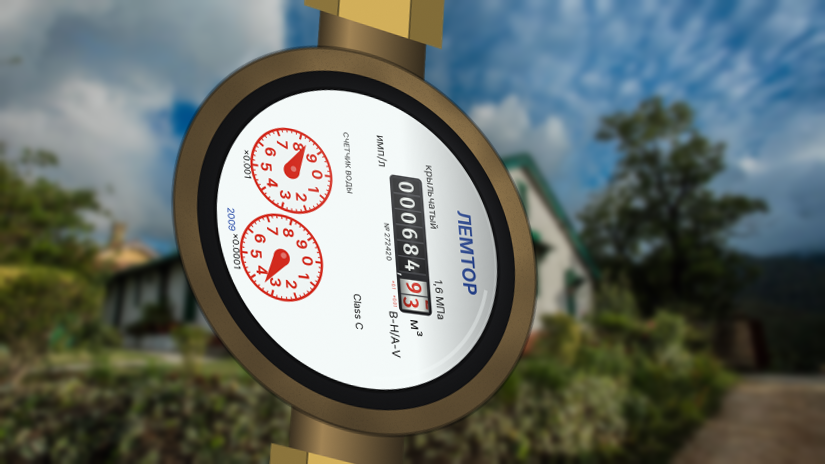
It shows 684.9283 m³
